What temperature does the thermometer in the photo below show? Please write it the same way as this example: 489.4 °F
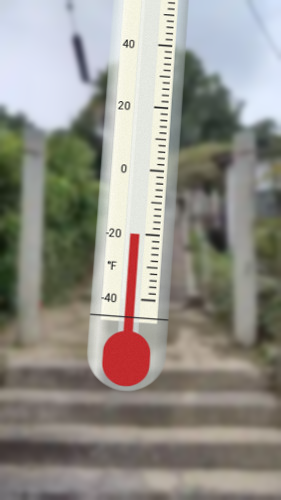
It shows -20 °F
